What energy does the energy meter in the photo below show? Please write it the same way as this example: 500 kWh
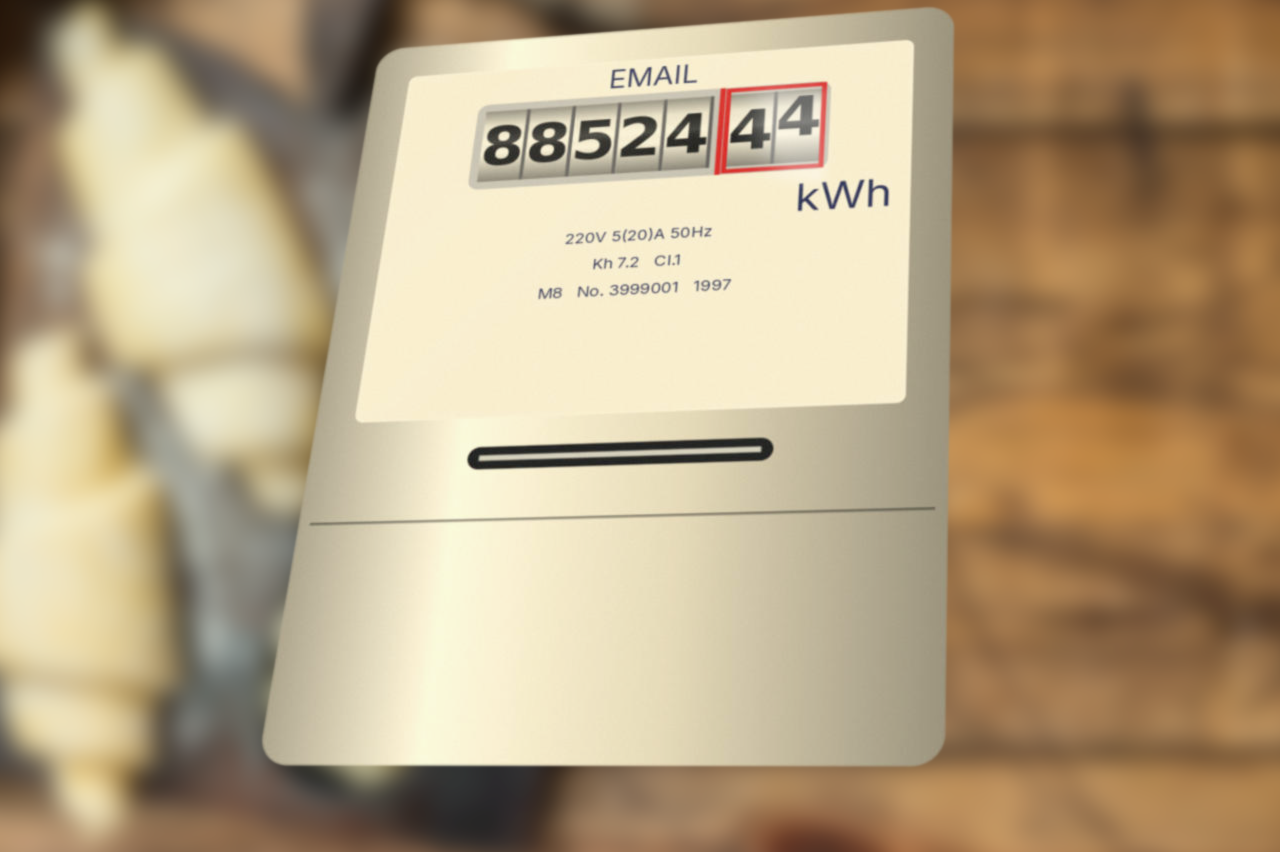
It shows 88524.44 kWh
